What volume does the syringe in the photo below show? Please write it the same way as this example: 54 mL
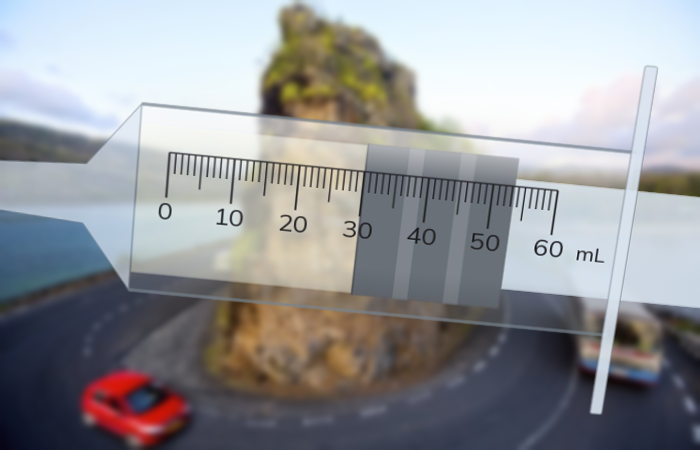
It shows 30 mL
